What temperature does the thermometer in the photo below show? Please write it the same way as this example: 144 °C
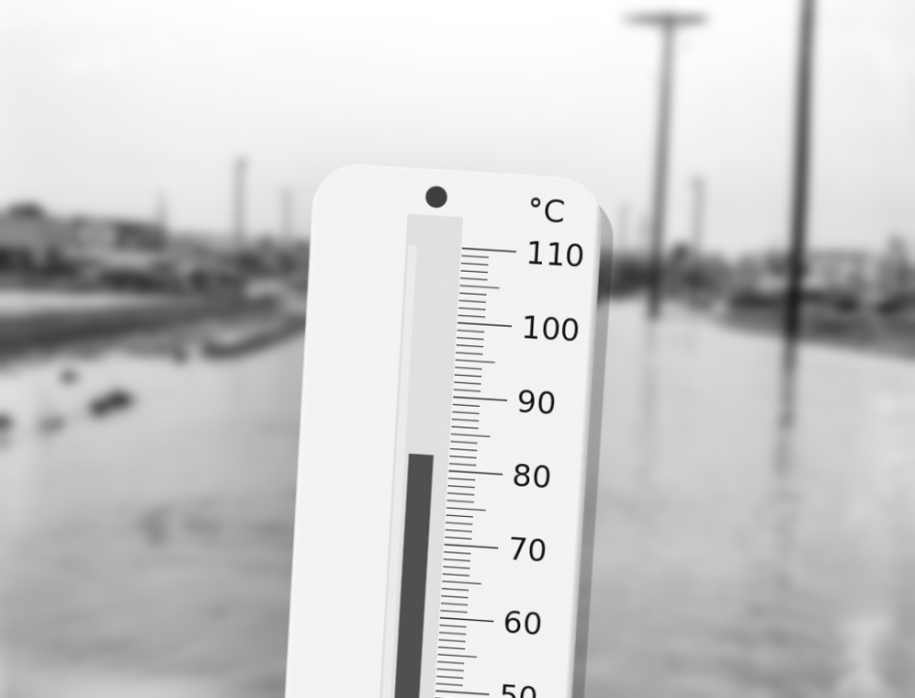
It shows 82 °C
